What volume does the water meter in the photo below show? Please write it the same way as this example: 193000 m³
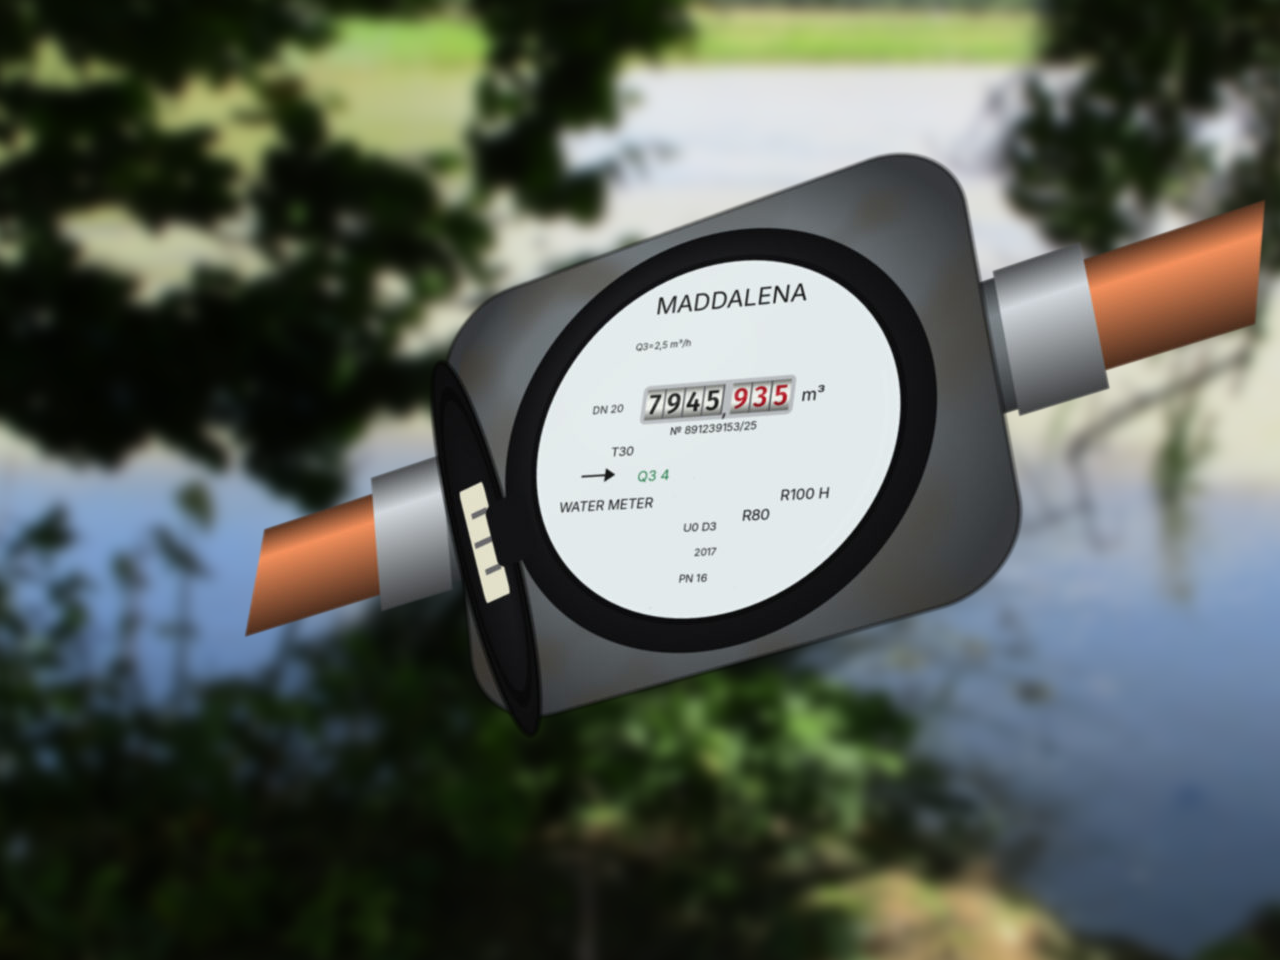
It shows 7945.935 m³
